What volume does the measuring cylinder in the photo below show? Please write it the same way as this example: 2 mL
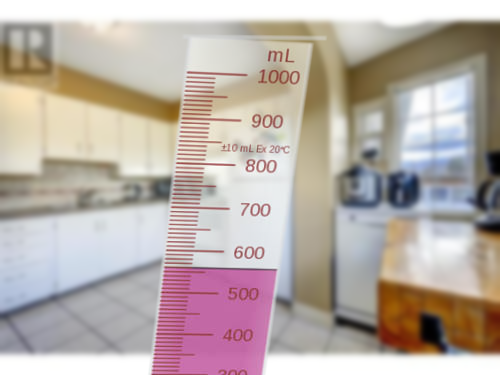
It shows 560 mL
